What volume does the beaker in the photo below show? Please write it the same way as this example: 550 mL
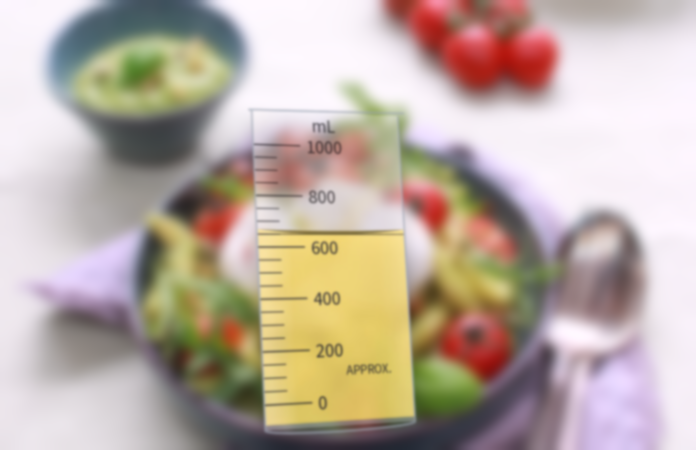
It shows 650 mL
